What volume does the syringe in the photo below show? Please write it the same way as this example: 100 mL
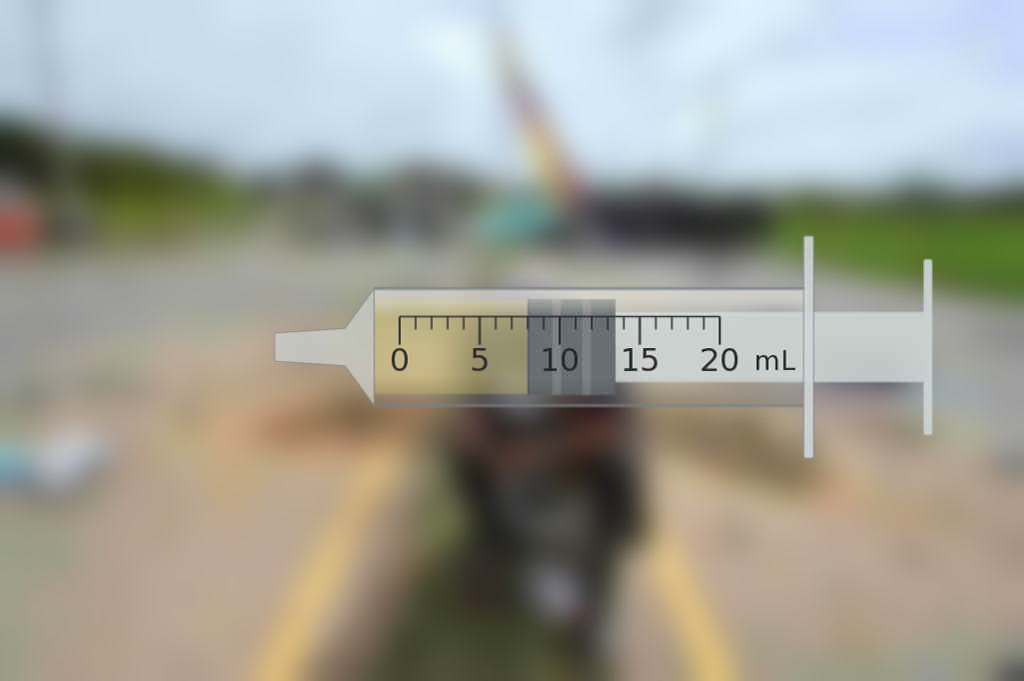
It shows 8 mL
